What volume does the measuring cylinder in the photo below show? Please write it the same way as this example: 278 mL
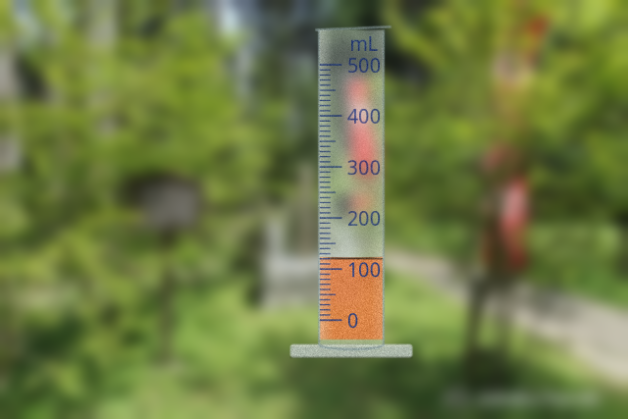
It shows 120 mL
